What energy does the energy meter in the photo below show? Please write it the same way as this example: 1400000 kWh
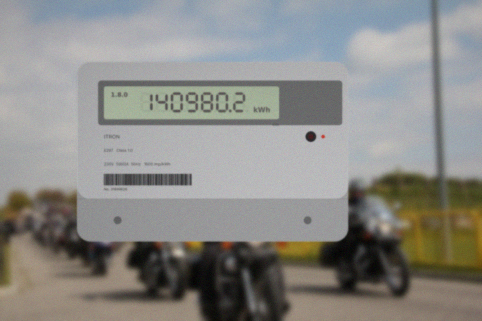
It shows 140980.2 kWh
